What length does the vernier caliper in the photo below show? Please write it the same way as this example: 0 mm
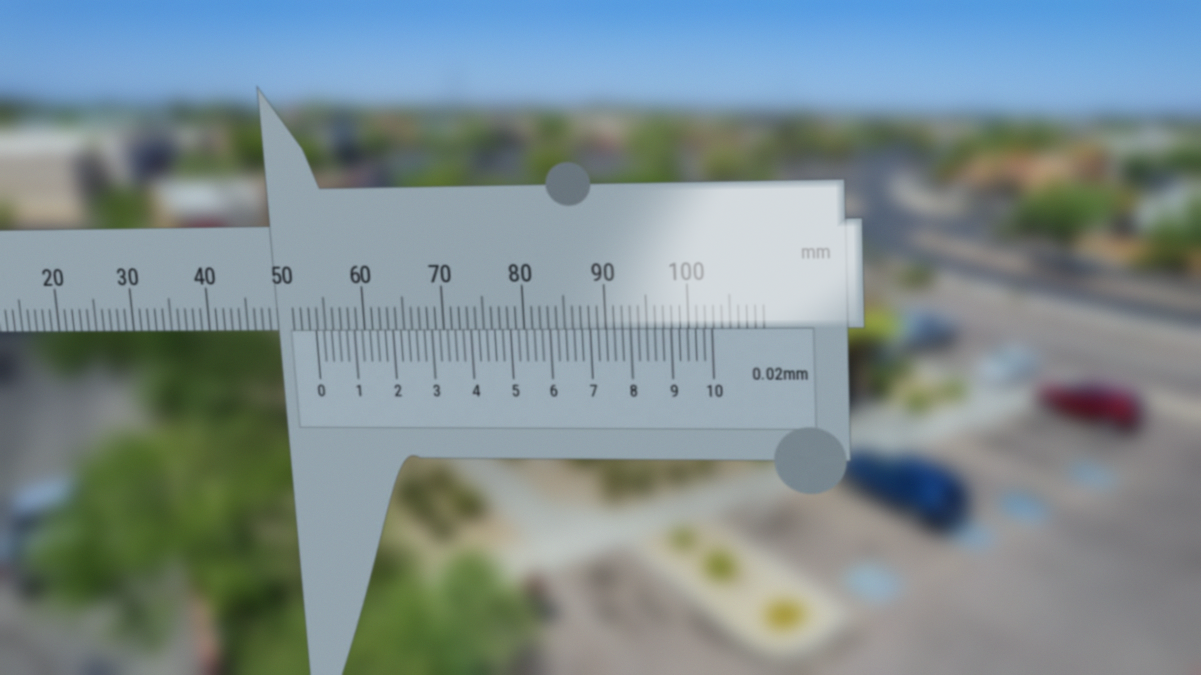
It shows 53.8 mm
